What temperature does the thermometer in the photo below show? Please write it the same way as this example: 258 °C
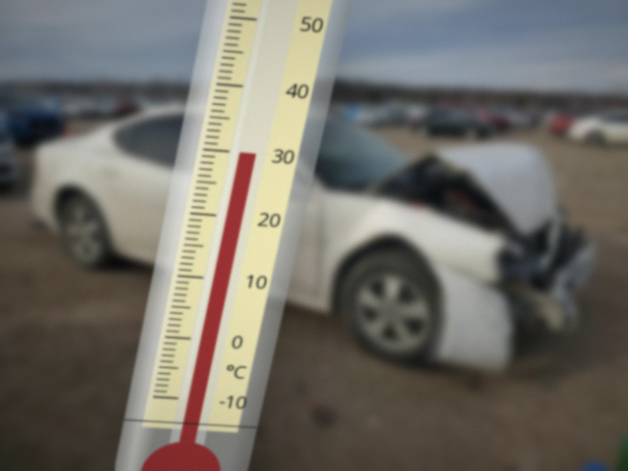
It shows 30 °C
